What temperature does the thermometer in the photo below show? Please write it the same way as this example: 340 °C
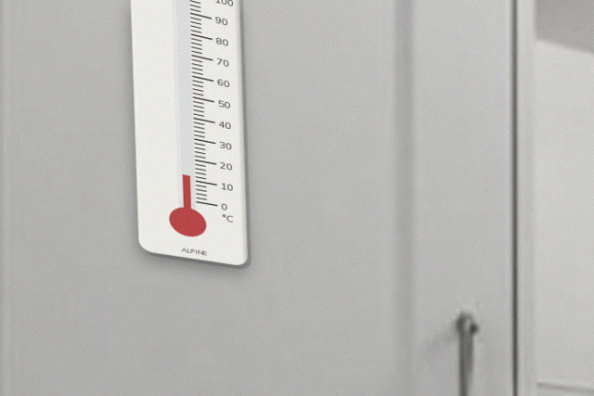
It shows 12 °C
